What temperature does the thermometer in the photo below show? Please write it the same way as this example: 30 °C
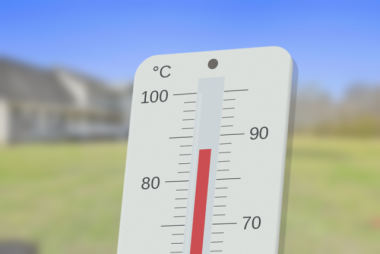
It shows 87 °C
